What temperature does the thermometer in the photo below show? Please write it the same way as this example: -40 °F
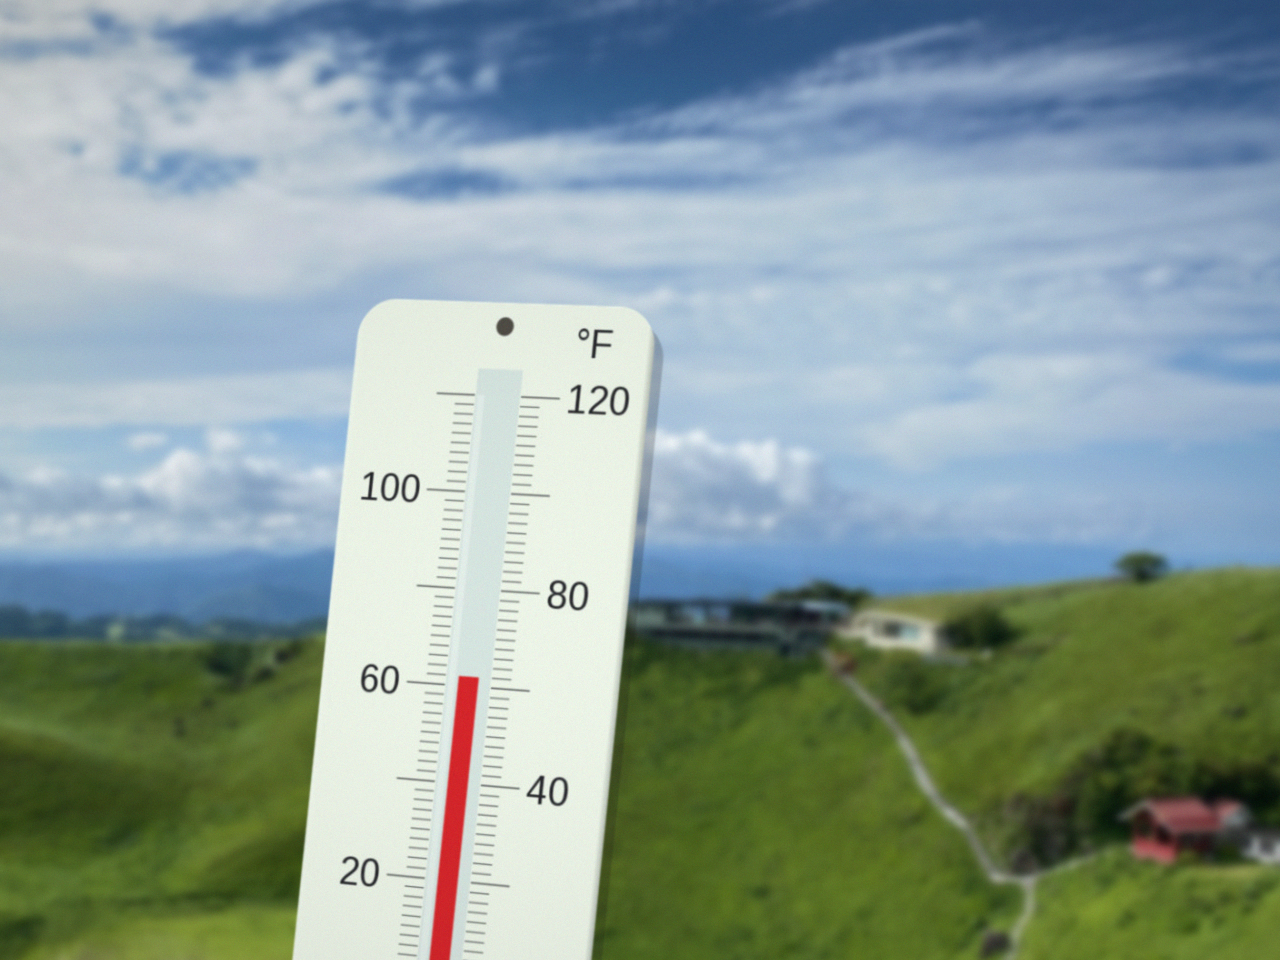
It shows 62 °F
